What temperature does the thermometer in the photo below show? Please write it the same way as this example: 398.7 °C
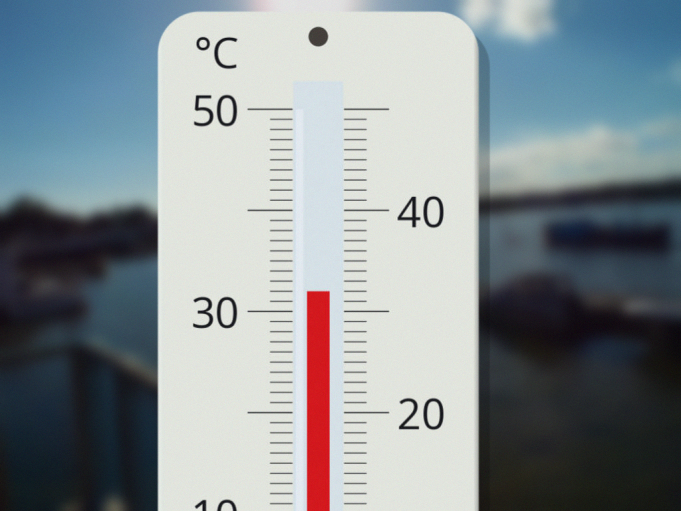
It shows 32 °C
